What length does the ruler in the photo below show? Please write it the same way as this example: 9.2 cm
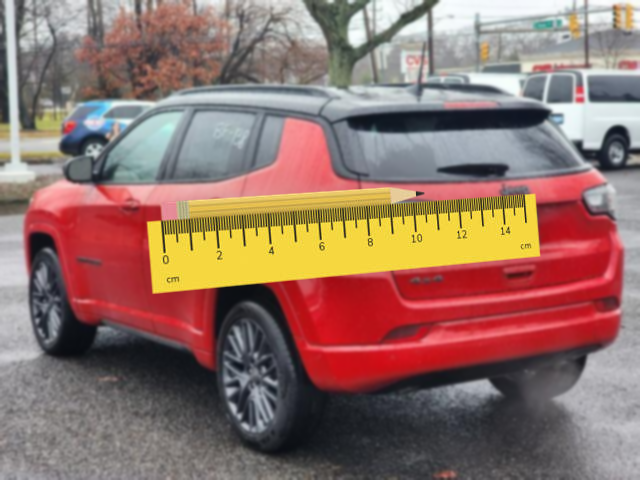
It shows 10.5 cm
